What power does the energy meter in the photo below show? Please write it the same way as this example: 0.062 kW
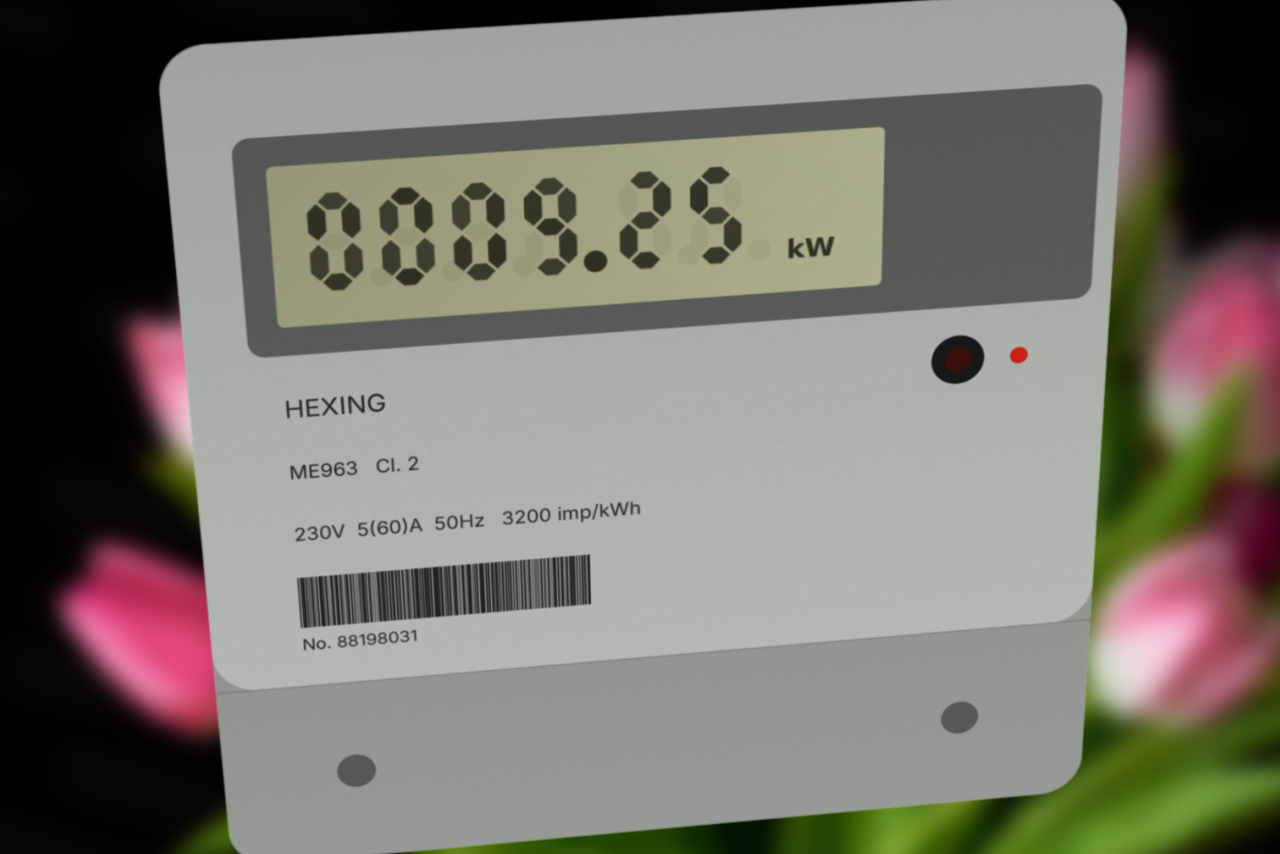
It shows 9.25 kW
